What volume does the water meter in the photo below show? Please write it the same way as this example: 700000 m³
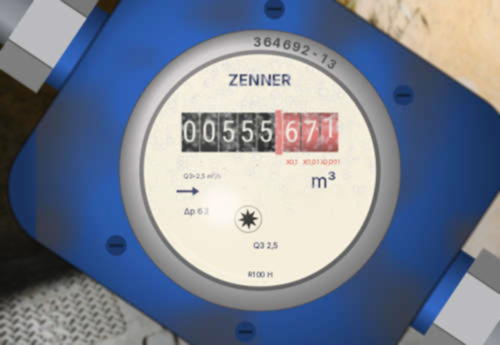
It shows 555.671 m³
